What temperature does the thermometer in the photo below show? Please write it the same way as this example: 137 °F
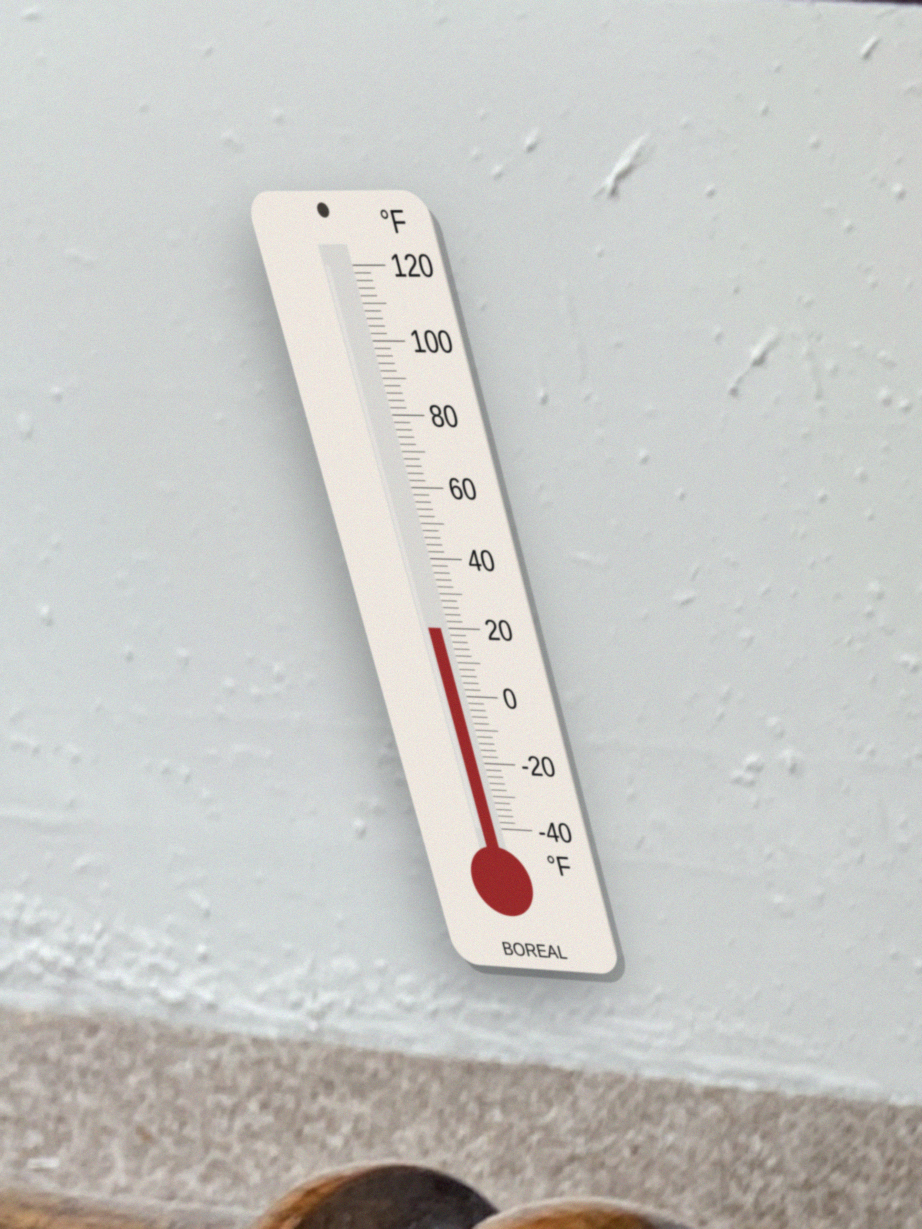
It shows 20 °F
